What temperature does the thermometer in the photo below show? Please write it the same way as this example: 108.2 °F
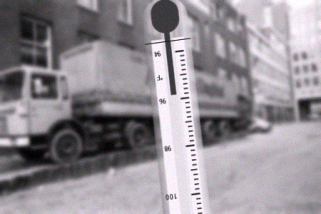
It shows 95.8 °F
